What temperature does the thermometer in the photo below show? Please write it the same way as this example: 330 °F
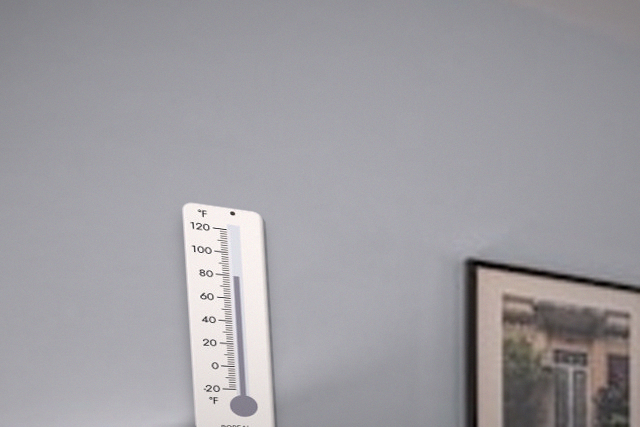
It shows 80 °F
